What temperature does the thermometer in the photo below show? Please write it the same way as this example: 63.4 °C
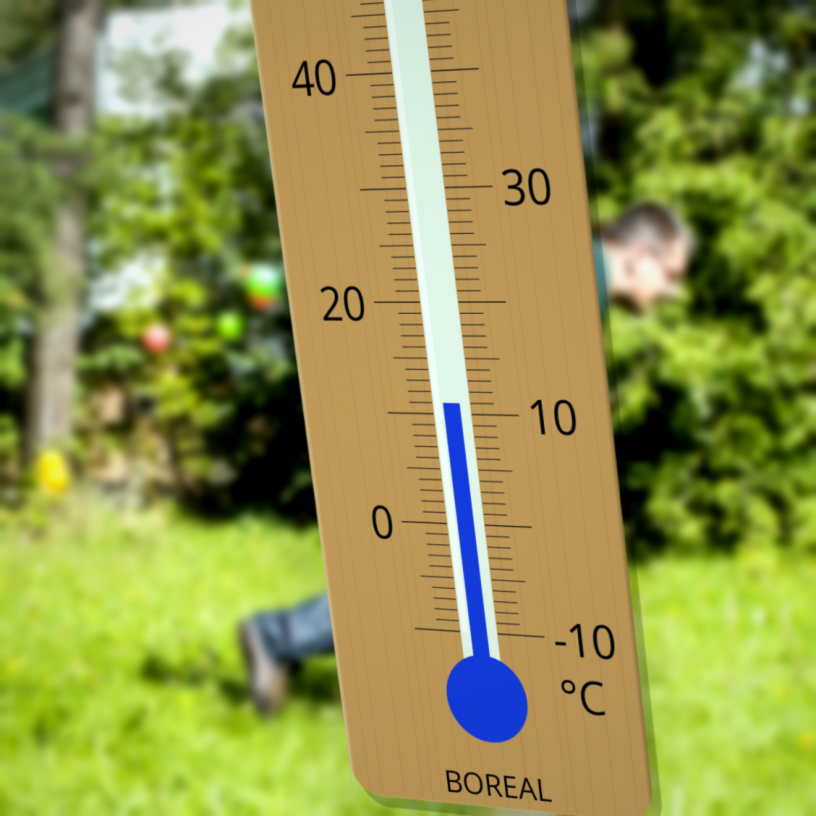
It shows 11 °C
